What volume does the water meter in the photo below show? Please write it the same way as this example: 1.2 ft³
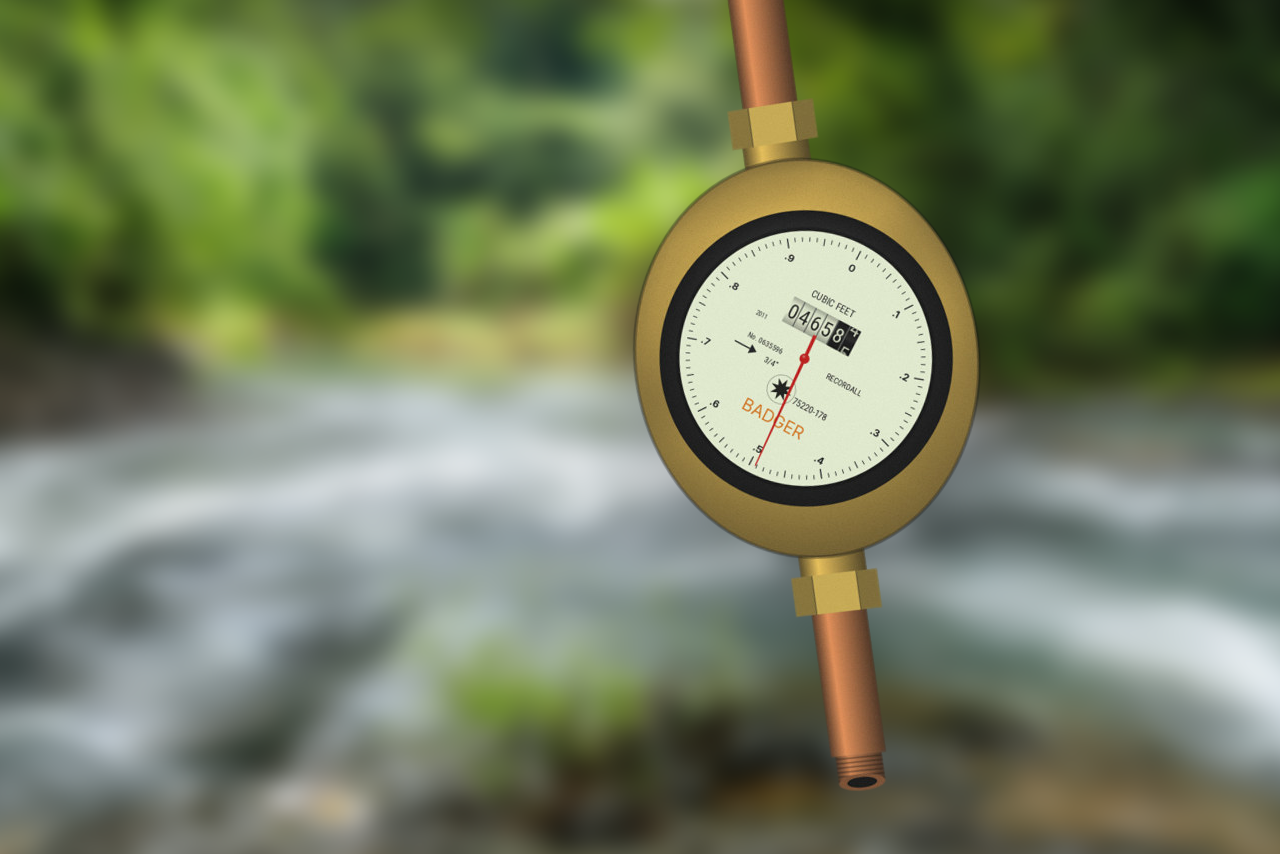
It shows 46584.49 ft³
